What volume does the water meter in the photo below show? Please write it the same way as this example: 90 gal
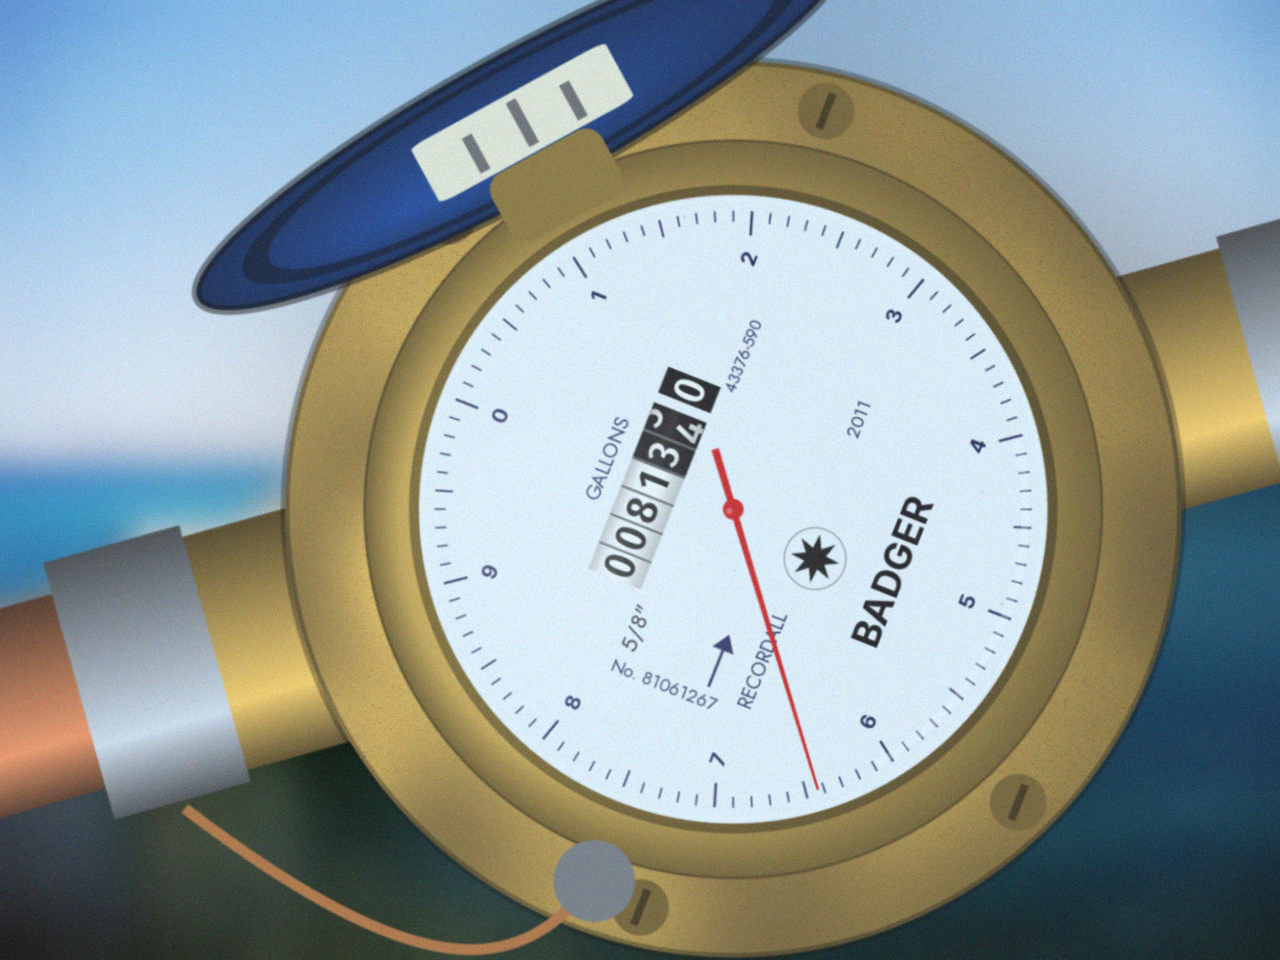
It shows 81336.4 gal
